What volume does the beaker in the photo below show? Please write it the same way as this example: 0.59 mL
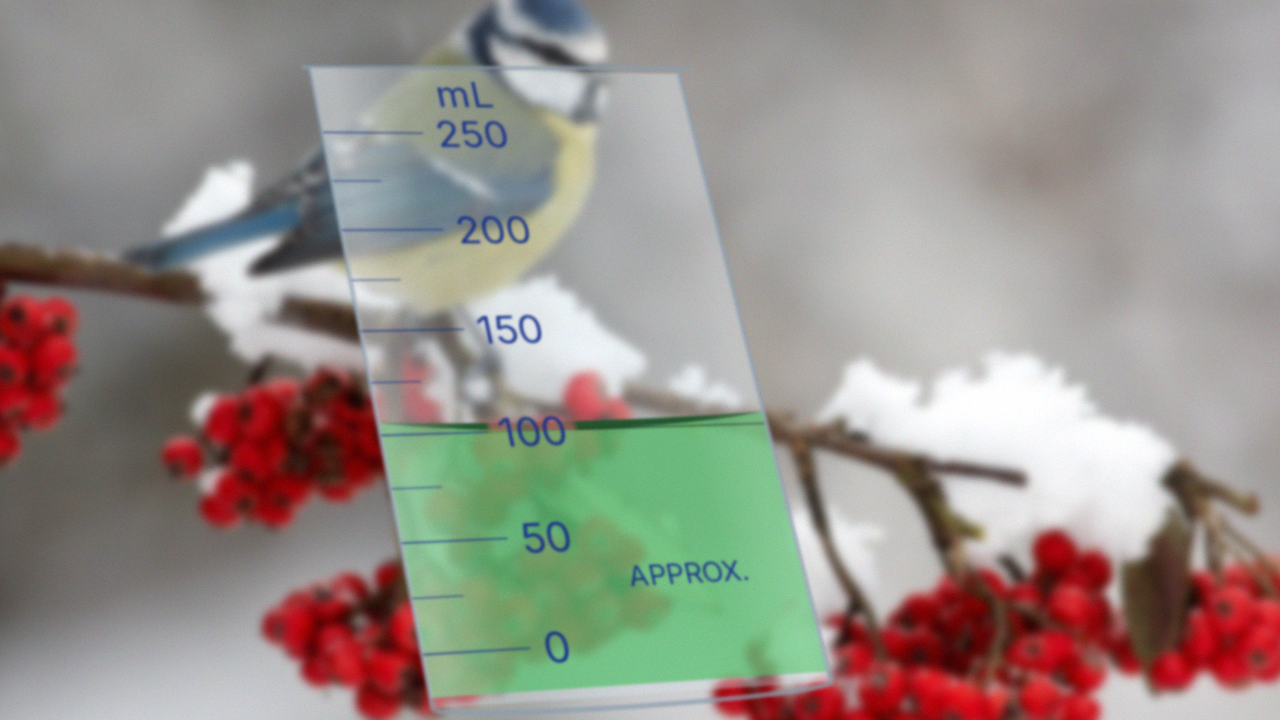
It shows 100 mL
